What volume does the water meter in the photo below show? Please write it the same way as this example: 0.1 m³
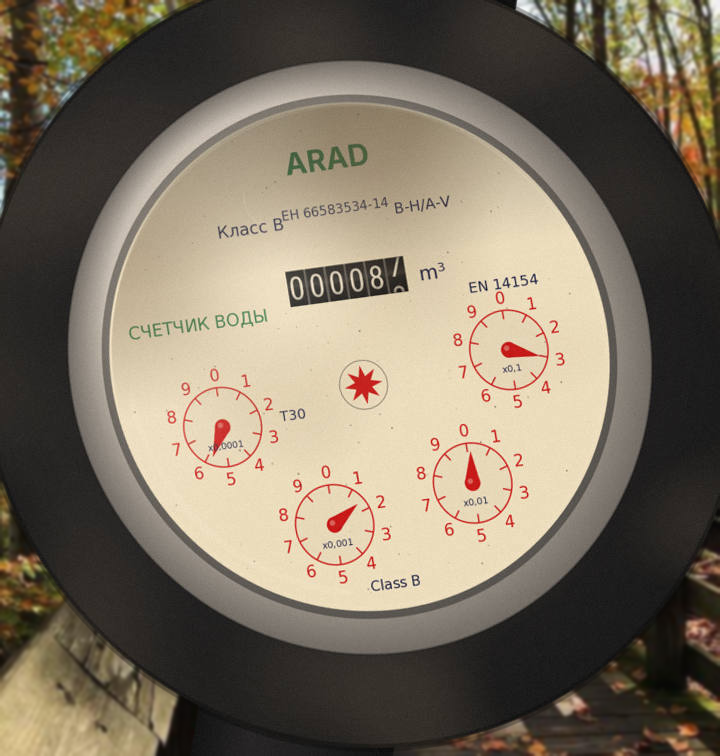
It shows 87.3015 m³
